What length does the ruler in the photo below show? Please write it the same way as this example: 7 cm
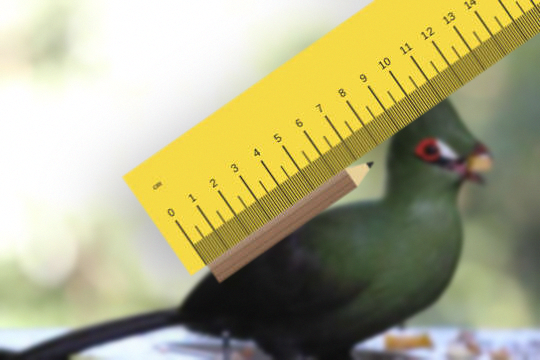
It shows 7.5 cm
